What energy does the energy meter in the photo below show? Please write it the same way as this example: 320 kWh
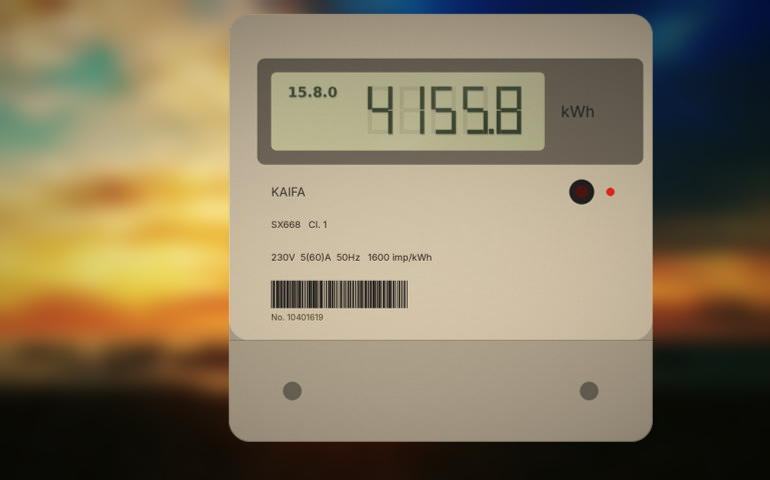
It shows 4155.8 kWh
